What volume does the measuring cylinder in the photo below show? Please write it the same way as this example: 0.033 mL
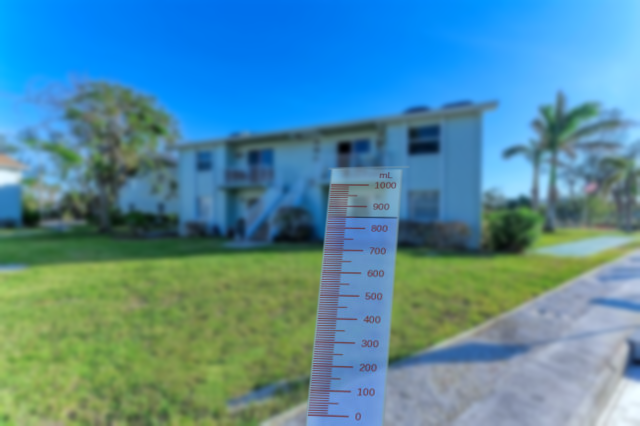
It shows 850 mL
